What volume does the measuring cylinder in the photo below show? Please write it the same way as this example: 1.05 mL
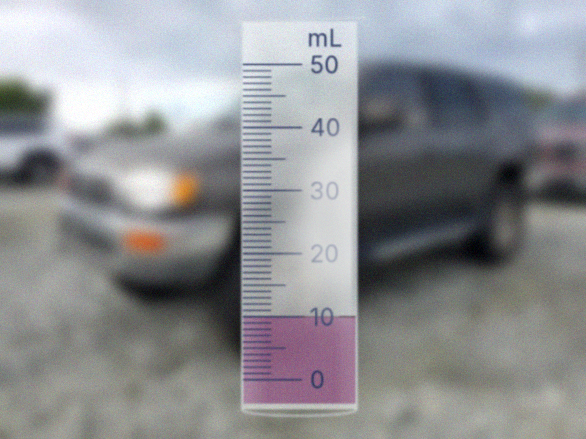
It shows 10 mL
